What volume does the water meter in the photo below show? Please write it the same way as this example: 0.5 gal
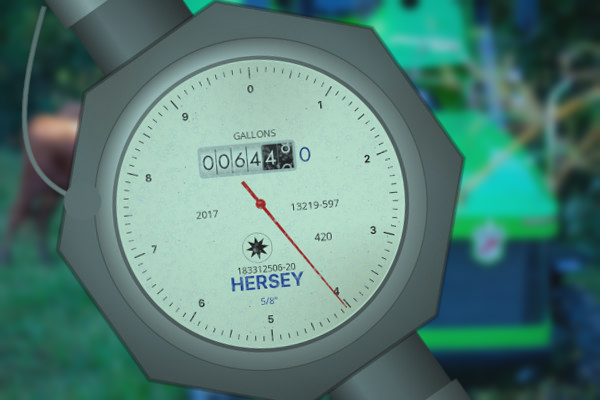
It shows 64484.0 gal
